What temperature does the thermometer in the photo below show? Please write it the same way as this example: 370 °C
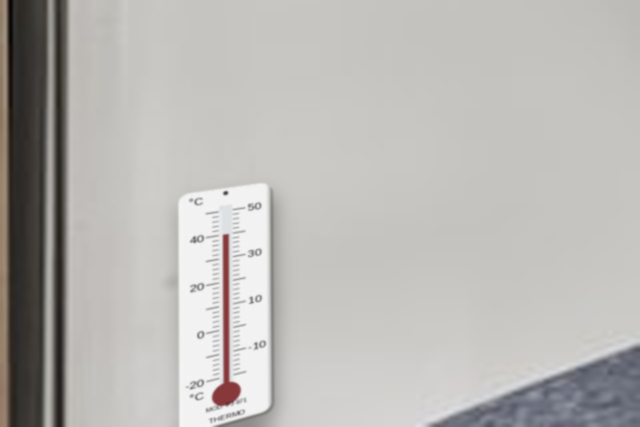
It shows 40 °C
